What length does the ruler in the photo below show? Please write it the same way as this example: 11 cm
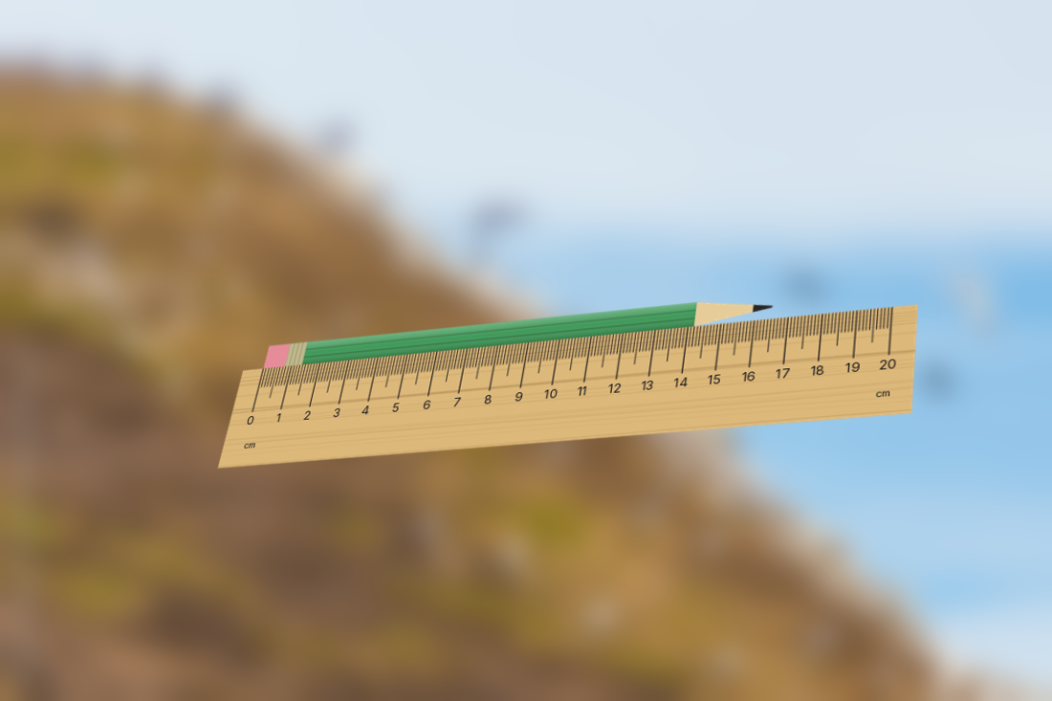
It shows 16.5 cm
